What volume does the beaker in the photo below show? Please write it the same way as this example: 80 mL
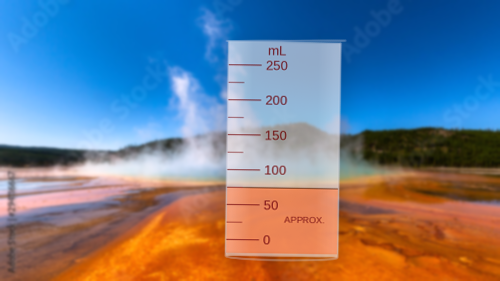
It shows 75 mL
